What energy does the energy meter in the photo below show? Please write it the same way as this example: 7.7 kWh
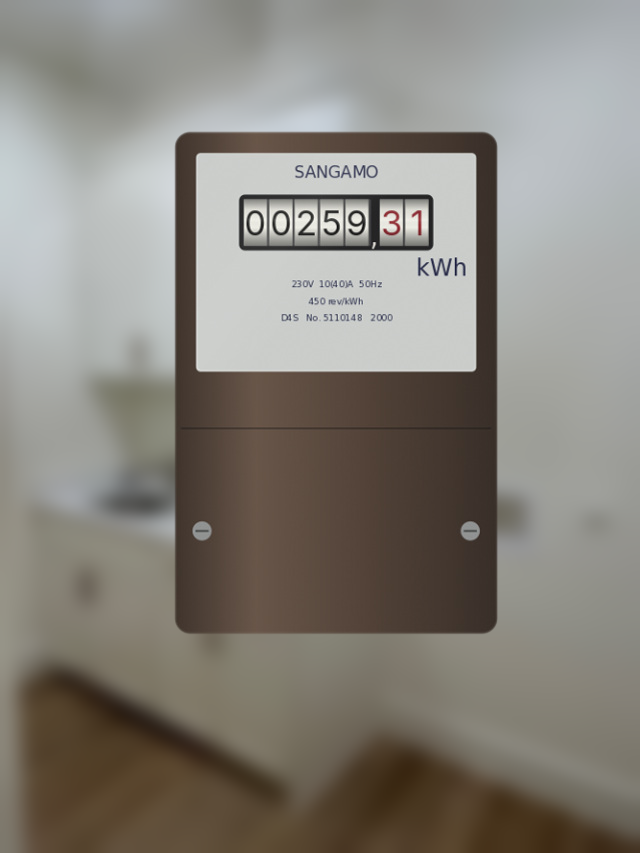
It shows 259.31 kWh
